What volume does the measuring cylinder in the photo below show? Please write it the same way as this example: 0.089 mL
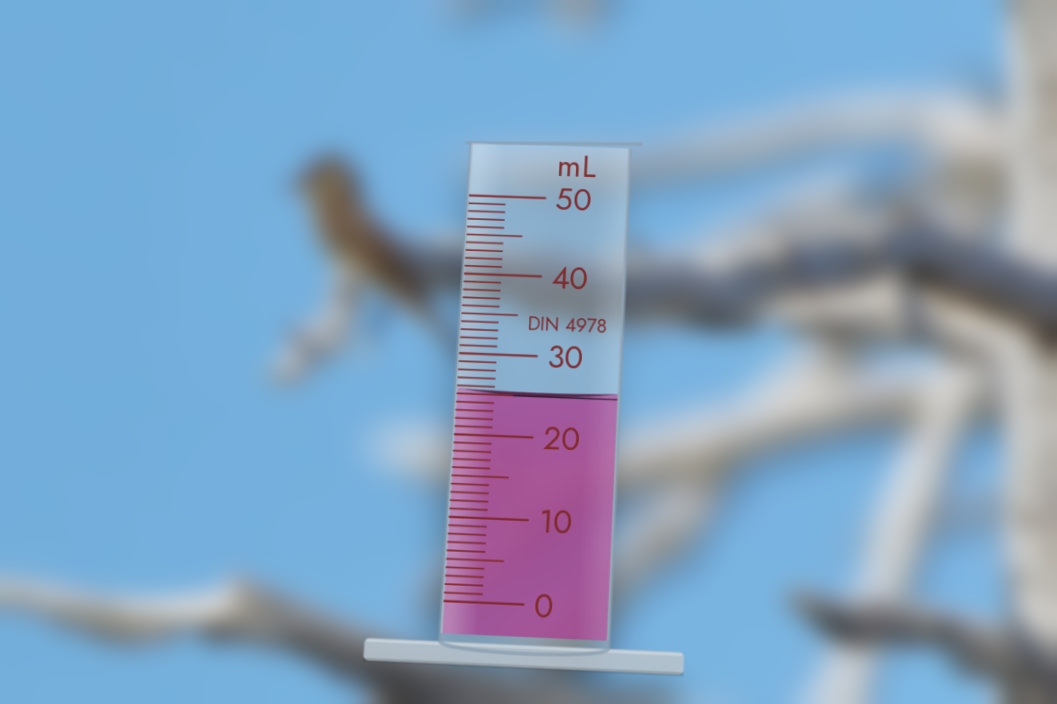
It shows 25 mL
